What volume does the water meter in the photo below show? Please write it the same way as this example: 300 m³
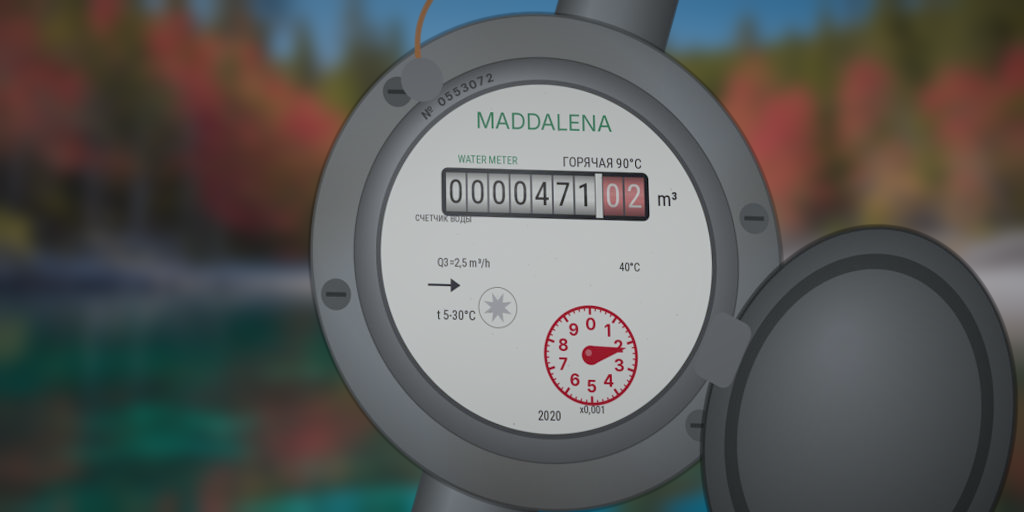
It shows 471.022 m³
